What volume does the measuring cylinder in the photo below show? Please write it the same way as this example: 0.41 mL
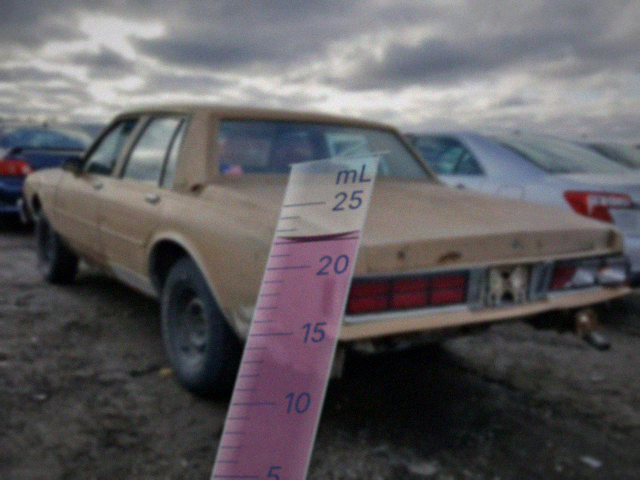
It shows 22 mL
